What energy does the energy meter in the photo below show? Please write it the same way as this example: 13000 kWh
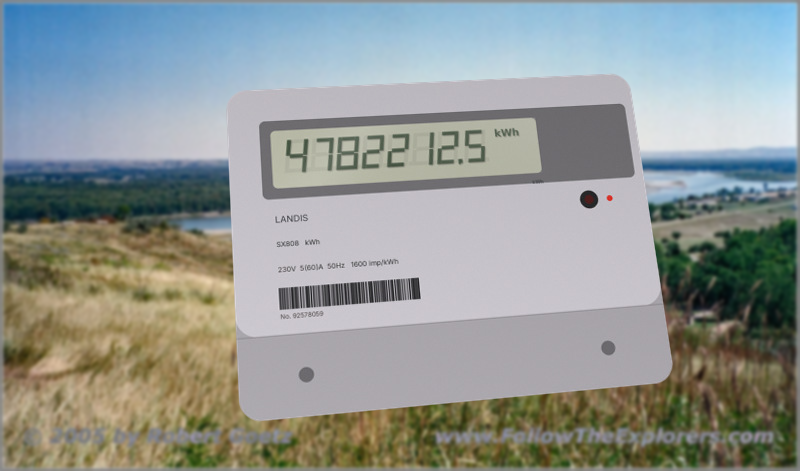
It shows 4782212.5 kWh
